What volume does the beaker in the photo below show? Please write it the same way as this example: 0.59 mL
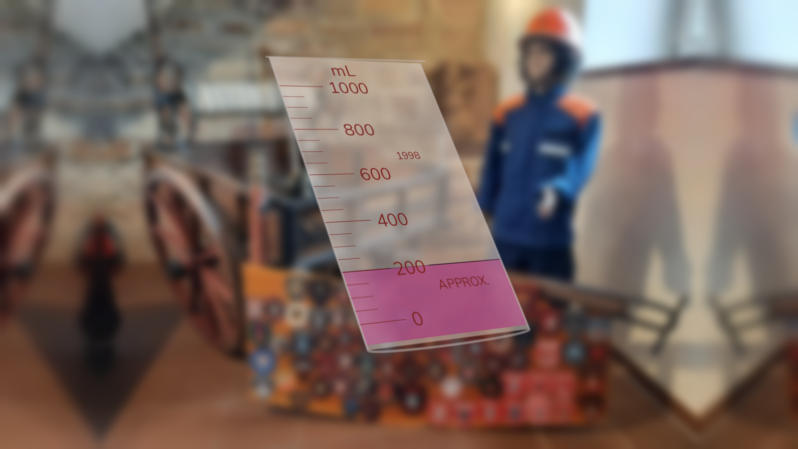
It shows 200 mL
